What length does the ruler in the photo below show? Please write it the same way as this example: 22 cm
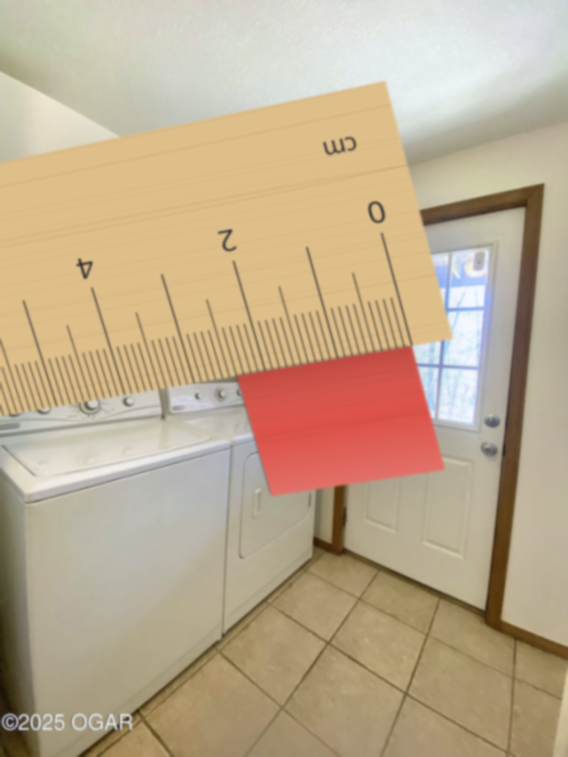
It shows 2.4 cm
